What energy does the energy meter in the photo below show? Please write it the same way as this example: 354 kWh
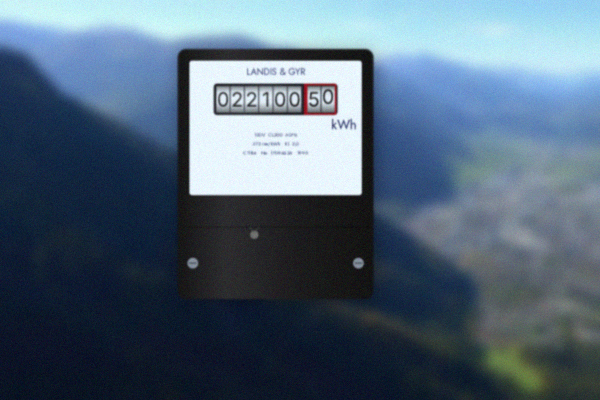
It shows 22100.50 kWh
